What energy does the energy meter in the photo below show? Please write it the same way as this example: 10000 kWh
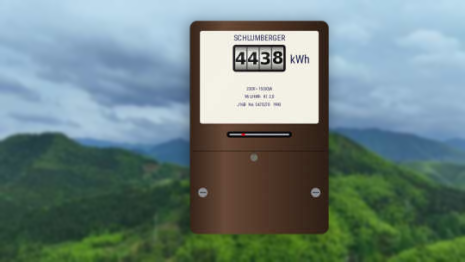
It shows 4438 kWh
